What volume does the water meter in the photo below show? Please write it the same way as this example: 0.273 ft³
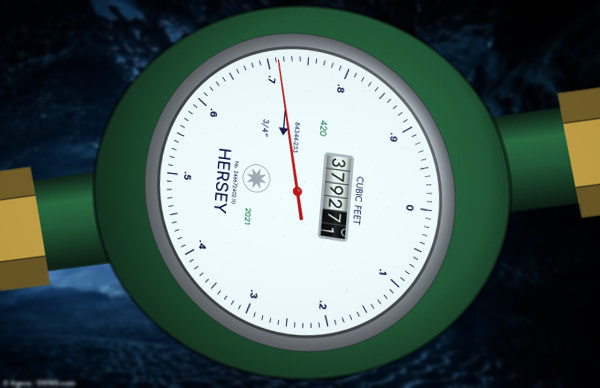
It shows 379270.71 ft³
